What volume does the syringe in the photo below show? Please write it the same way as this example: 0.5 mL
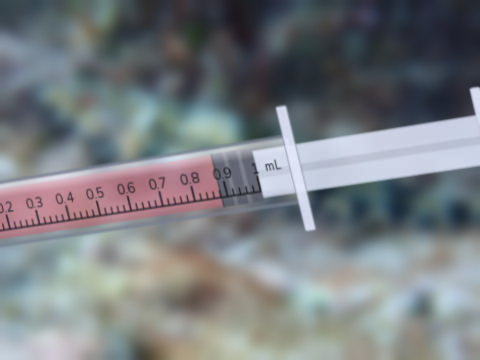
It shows 0.88 mL
